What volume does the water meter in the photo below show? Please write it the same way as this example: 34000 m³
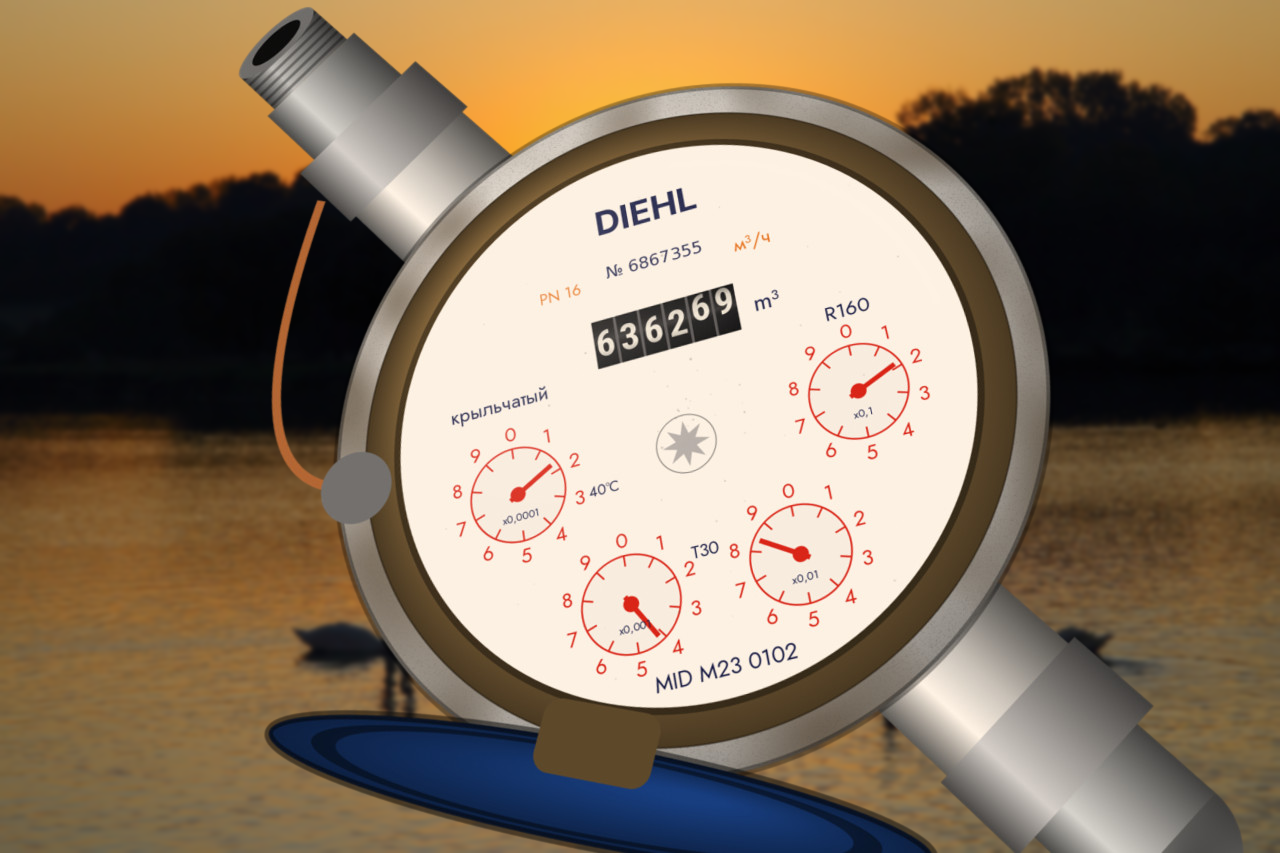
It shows 636269.1841 m³
